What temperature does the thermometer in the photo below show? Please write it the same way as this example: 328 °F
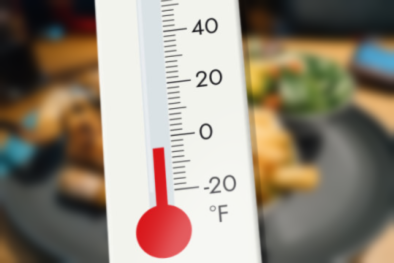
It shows -4 °F
